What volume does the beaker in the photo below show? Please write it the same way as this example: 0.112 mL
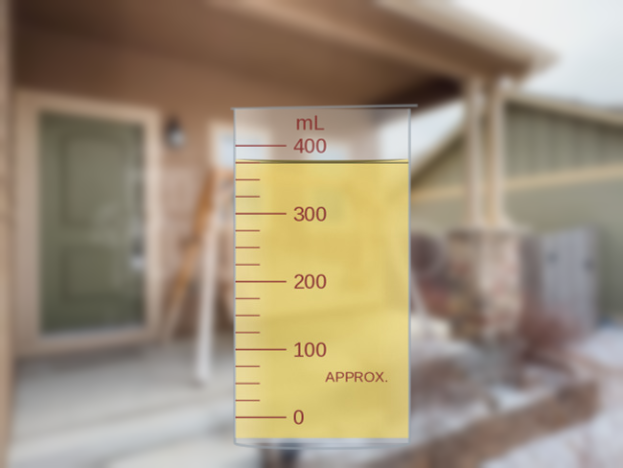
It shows 375 mL
